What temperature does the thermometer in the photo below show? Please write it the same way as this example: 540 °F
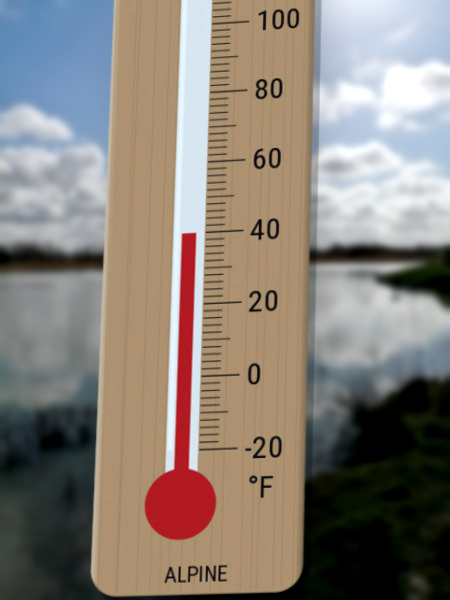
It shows 40 °F
